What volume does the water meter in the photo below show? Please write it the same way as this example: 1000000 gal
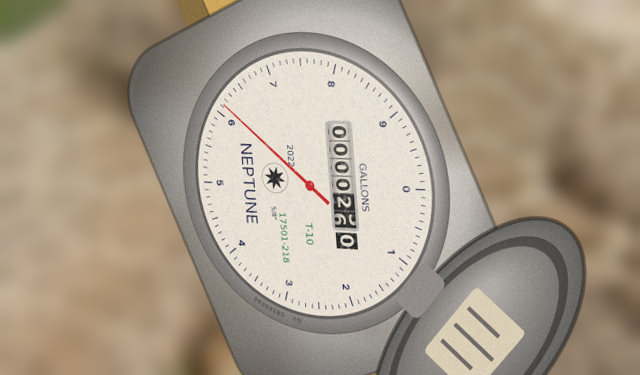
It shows 256.1 gal
